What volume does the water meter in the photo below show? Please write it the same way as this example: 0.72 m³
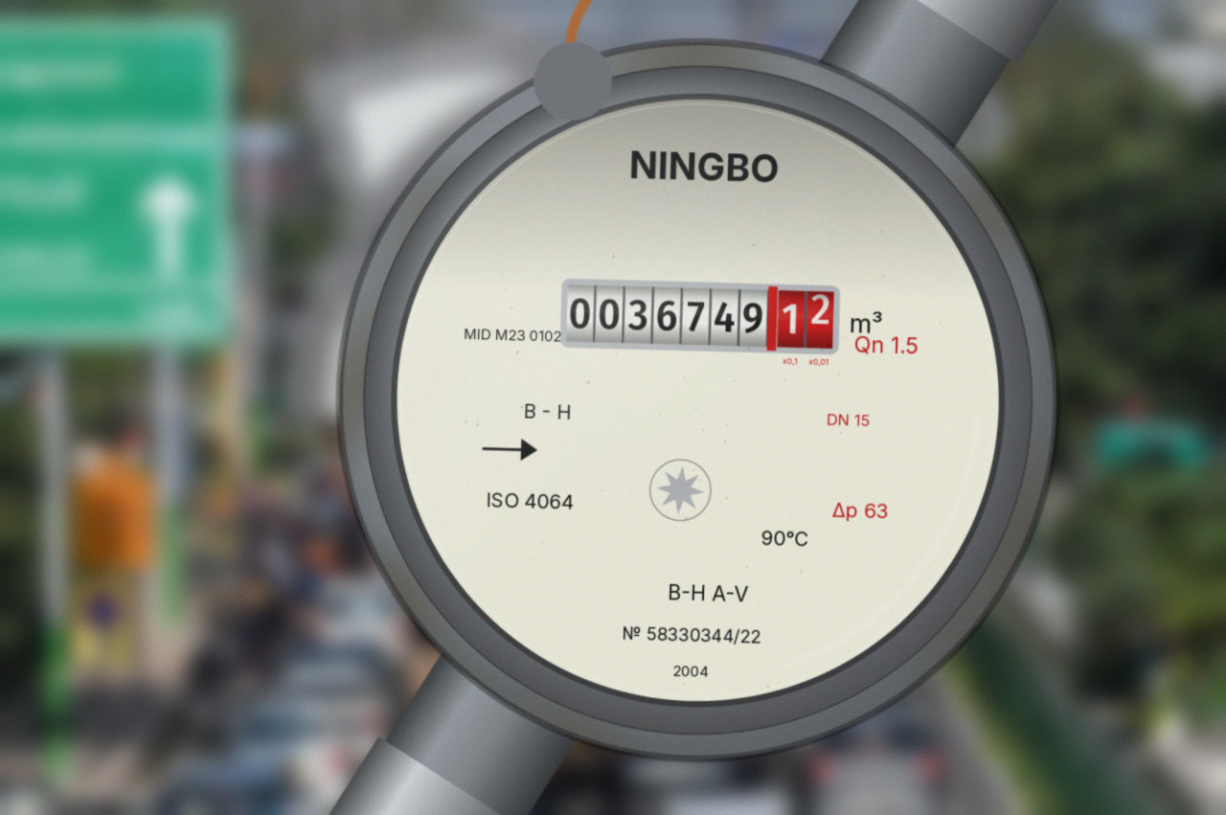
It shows 36749.12 m³
